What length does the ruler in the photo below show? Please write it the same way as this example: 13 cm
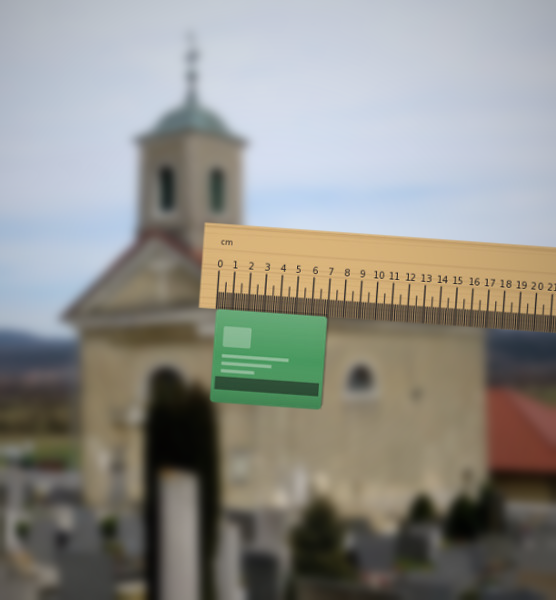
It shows 7 cm
